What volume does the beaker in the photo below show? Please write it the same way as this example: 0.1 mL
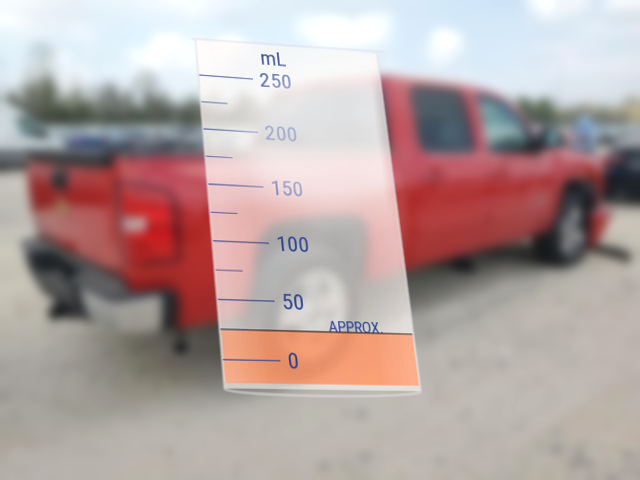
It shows 25 mL
